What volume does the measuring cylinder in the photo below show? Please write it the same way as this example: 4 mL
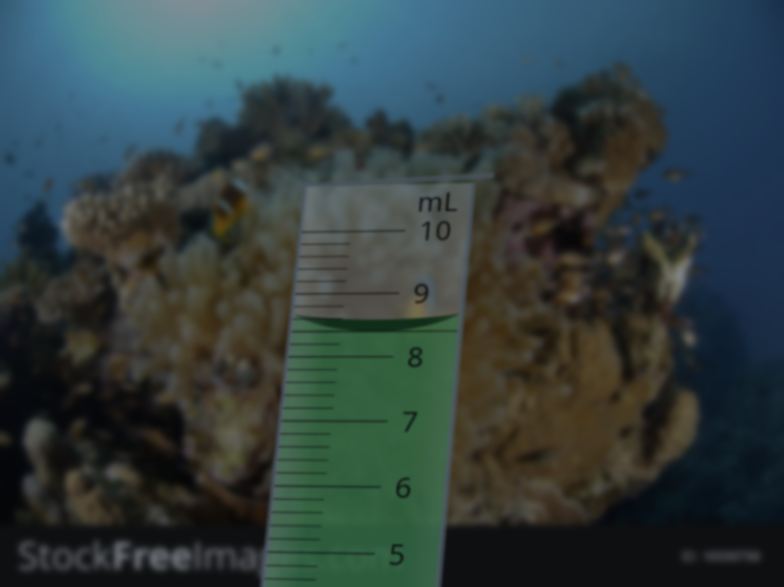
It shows 8.4 mL
